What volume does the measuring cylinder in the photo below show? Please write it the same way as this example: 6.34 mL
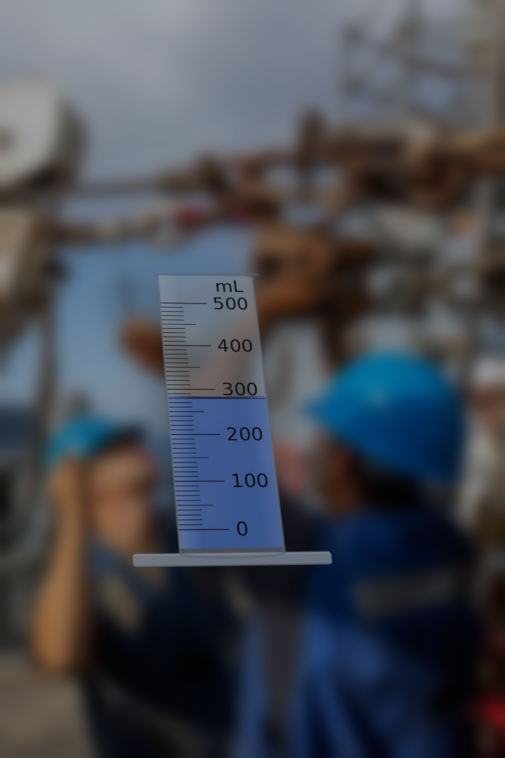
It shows 280 mL
